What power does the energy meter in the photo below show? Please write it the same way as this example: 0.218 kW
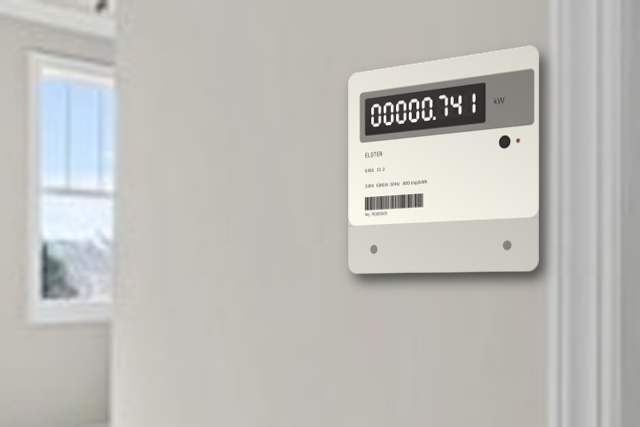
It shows 0.741 kW
